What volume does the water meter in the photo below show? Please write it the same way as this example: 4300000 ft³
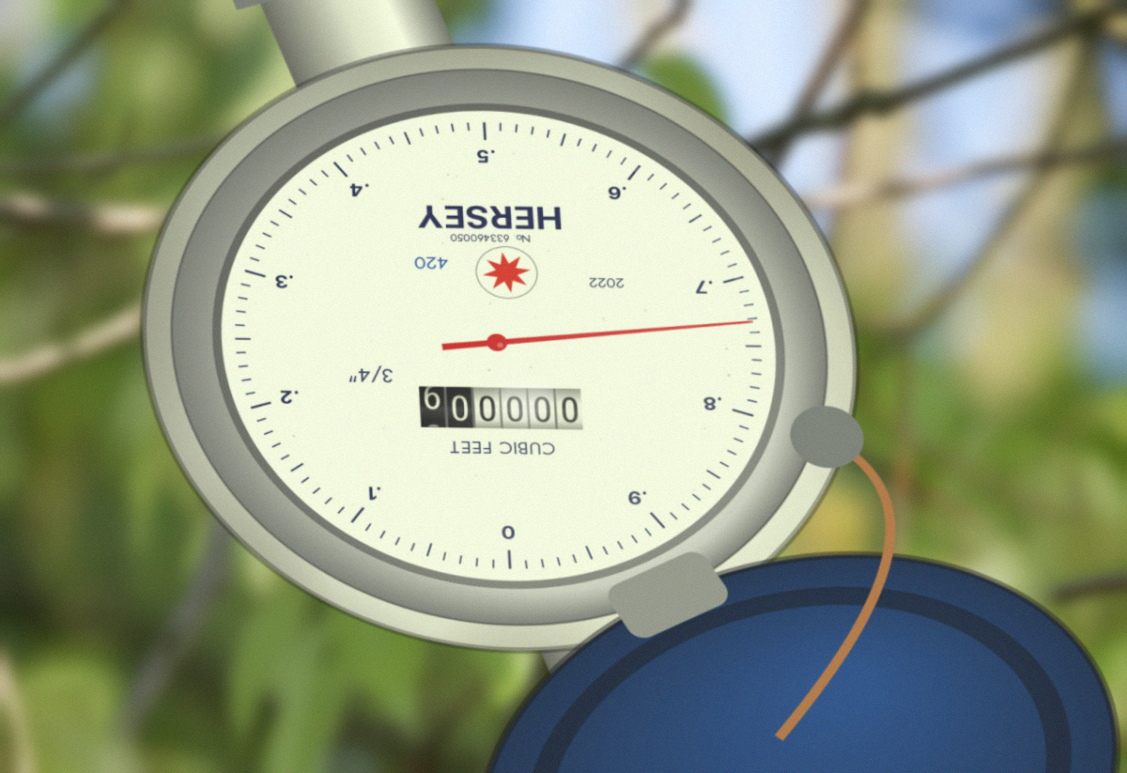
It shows 8.73 ft³
